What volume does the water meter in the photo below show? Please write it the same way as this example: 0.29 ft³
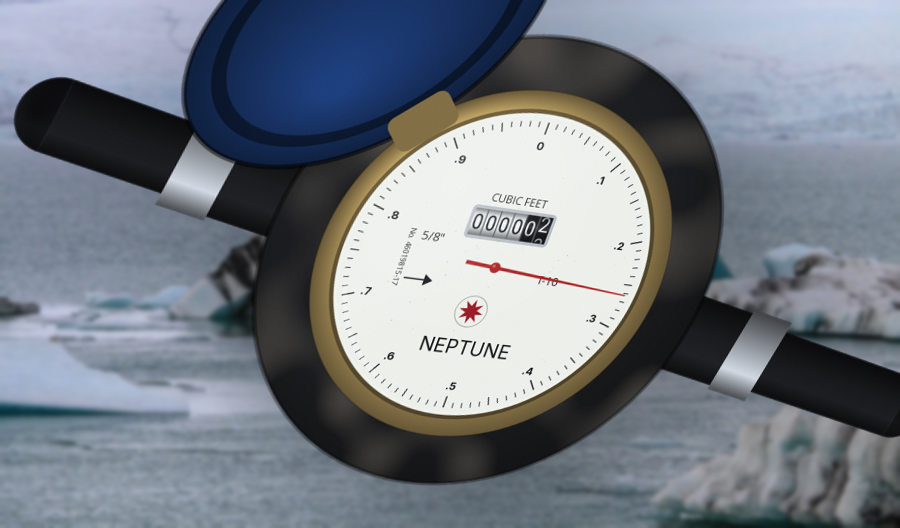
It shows 2.26 ft³
